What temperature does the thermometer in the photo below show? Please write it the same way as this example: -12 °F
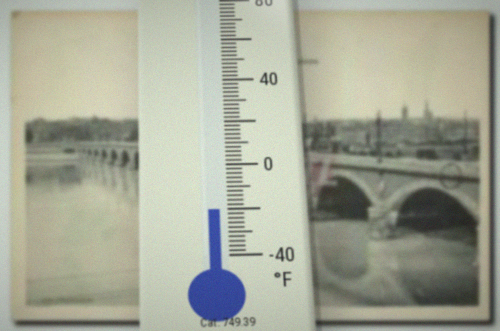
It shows -20 °F
